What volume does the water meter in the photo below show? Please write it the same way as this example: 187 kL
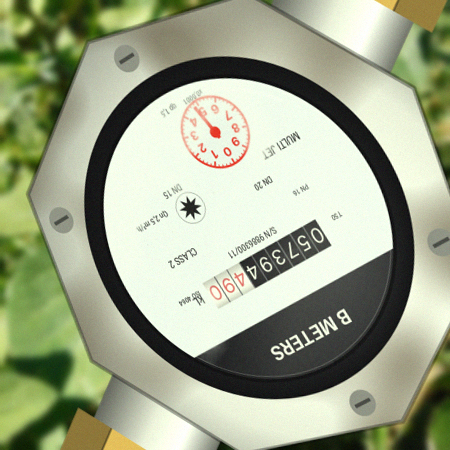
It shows 57394.4904 kL
